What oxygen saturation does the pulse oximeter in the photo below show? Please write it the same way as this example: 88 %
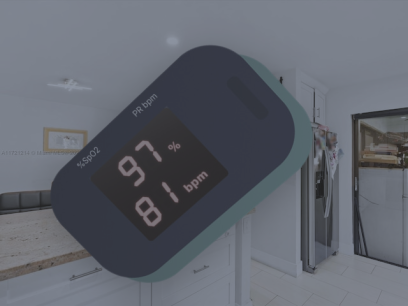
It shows 97 %
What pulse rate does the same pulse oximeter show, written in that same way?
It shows 81 bpm
